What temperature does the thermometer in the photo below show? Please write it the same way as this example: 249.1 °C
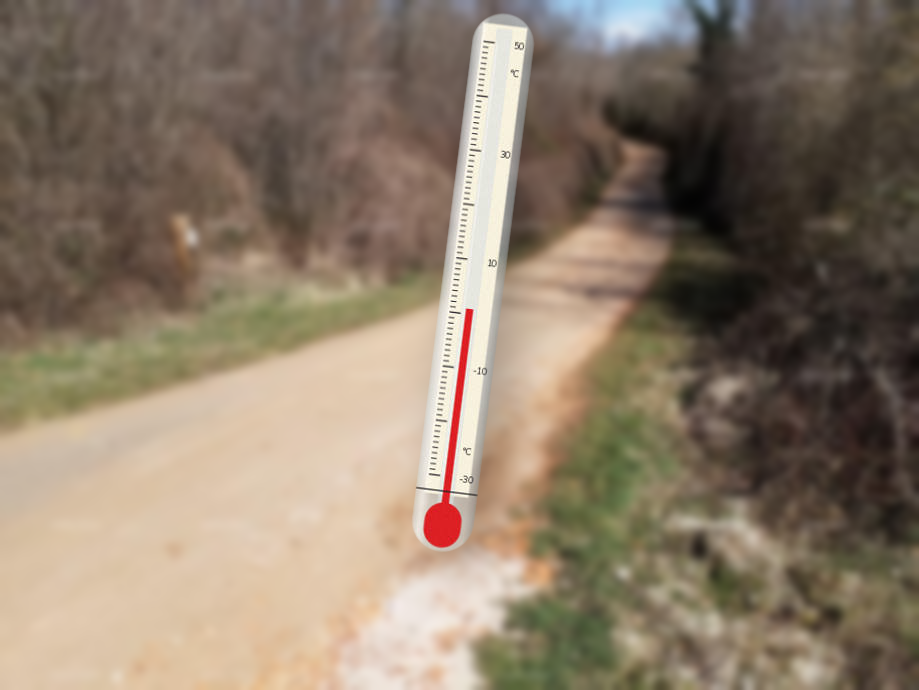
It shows 1 °C
